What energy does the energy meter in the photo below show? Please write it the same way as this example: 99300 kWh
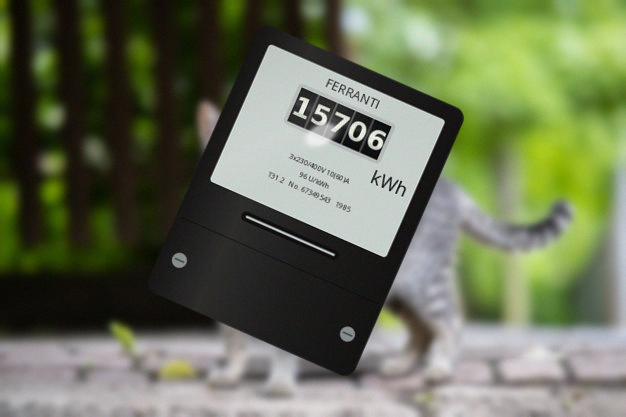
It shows 15706 kWh
